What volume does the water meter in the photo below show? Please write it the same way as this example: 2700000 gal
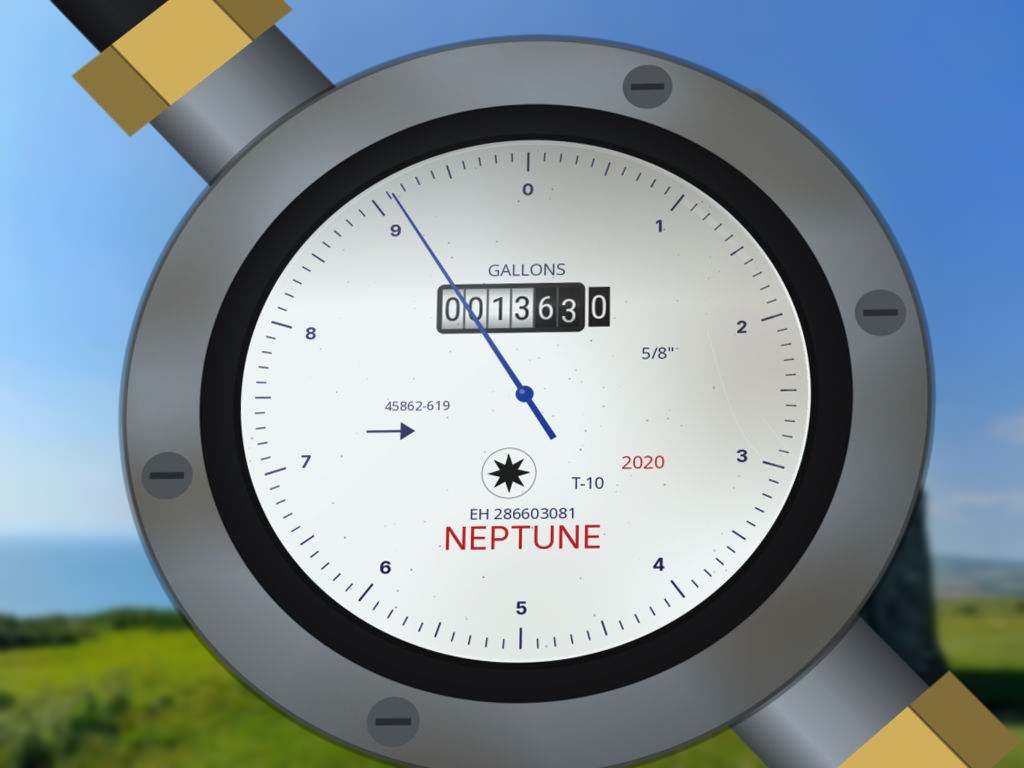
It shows 13629.1 gal
